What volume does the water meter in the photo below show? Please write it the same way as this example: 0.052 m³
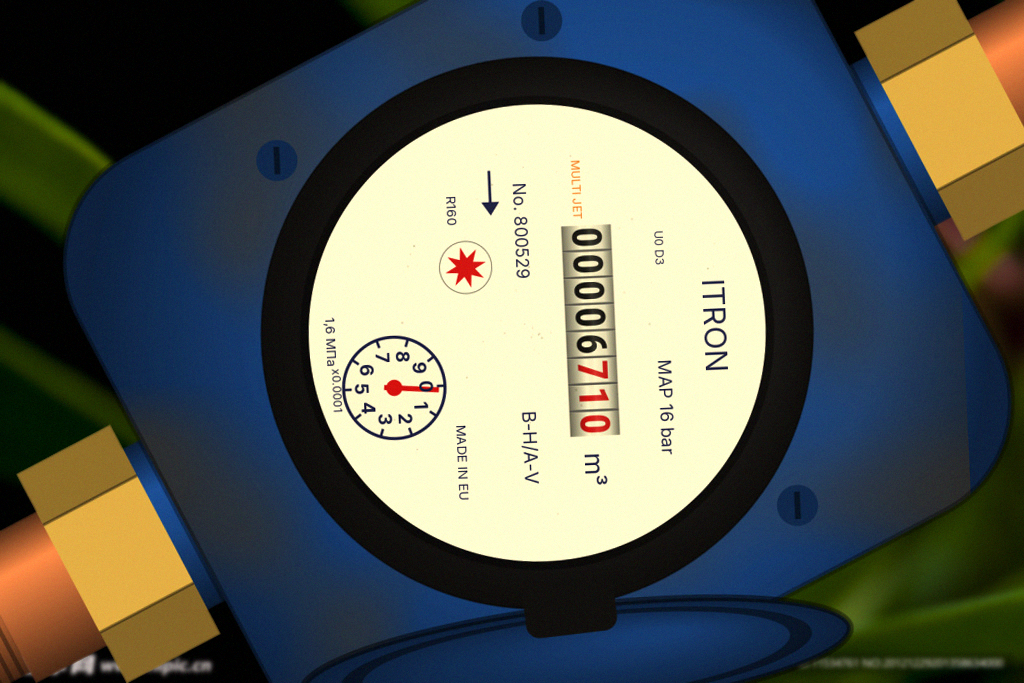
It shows 6.7100 m³
